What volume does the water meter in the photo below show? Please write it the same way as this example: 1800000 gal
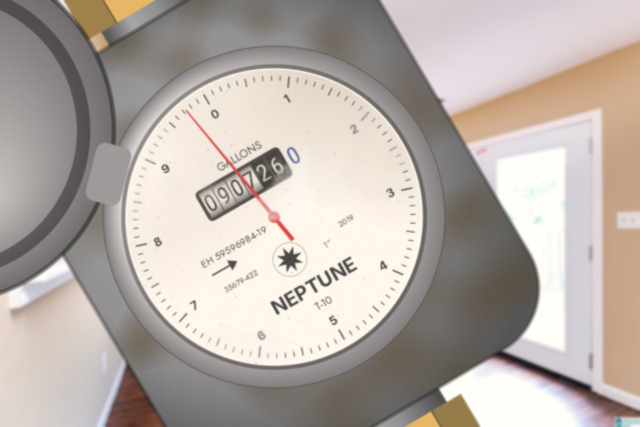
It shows 907259.7 gal
